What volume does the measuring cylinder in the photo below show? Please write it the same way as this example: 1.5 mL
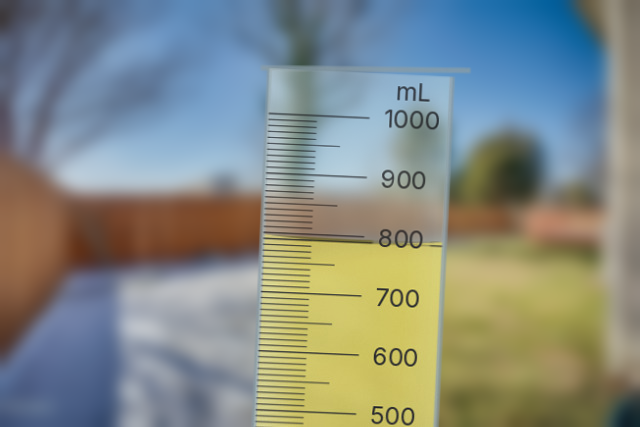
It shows 790 mL
